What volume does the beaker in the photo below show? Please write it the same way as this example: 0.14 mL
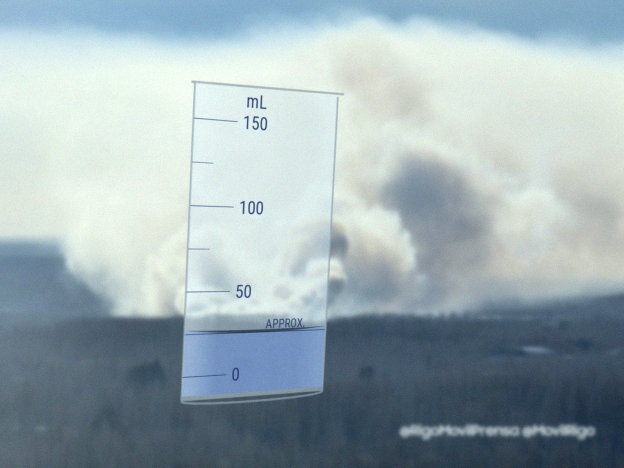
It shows 25 mL
